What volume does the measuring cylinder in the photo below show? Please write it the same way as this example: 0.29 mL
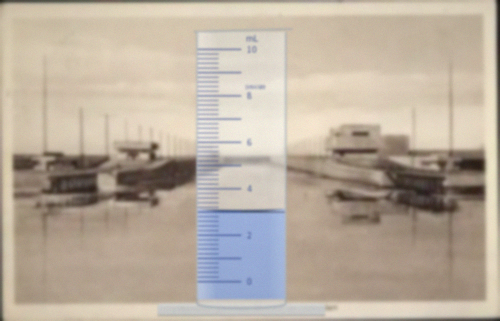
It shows 3 mL
